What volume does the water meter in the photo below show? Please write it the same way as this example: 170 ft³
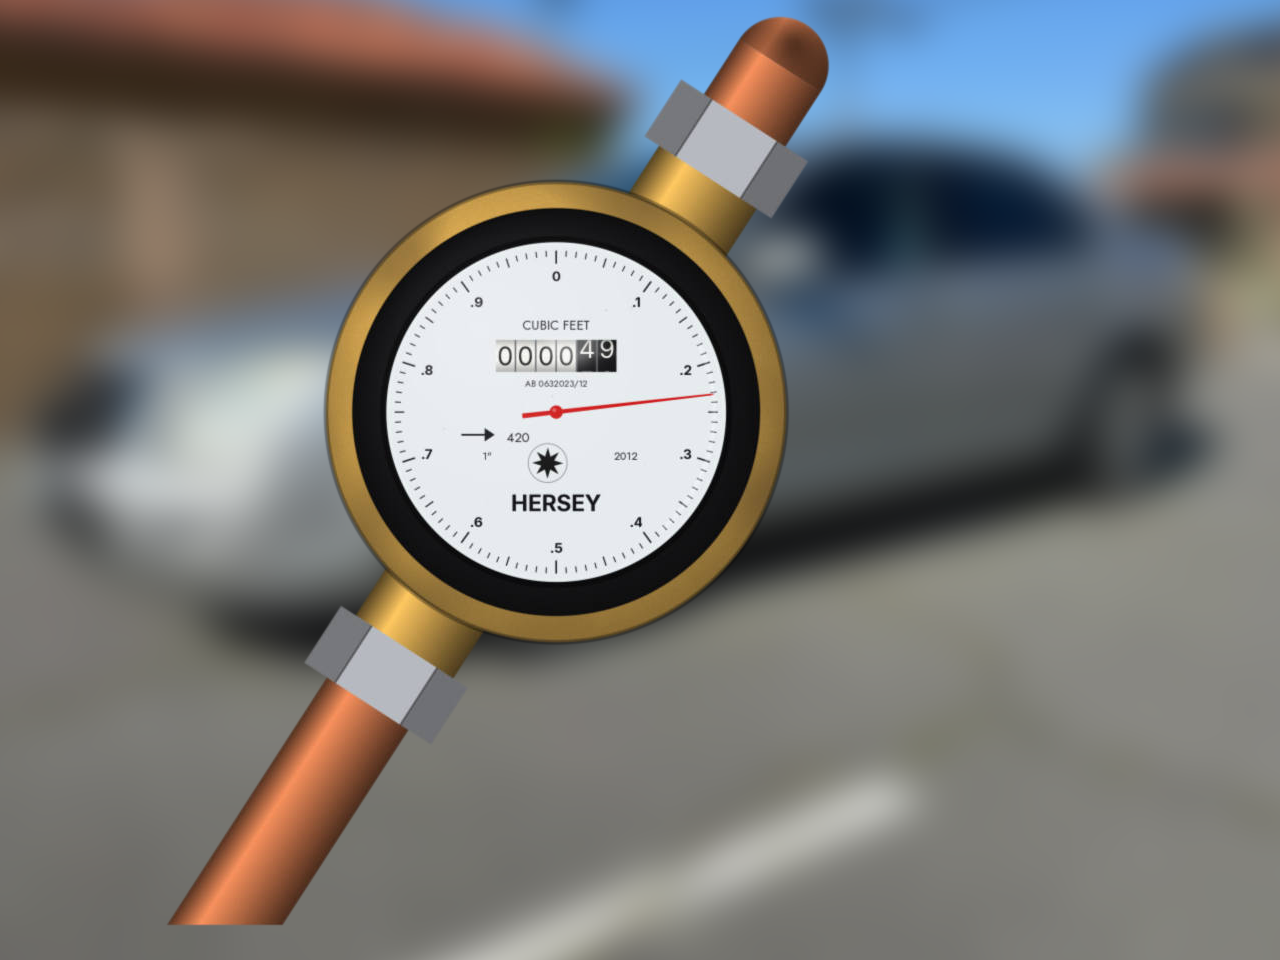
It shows 49.23 ft³
